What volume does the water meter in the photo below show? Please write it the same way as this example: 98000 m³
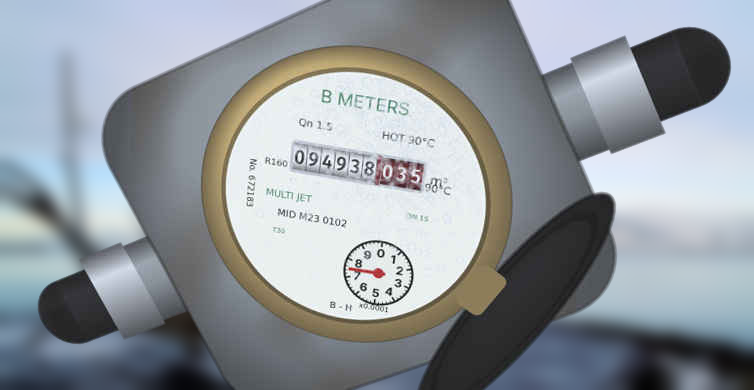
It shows 94938.0357 m³
